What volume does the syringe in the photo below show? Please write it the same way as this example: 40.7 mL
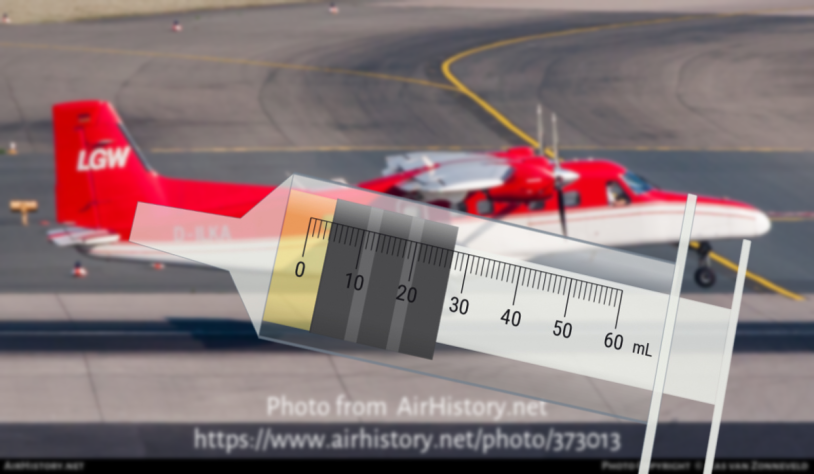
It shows 4 mL
